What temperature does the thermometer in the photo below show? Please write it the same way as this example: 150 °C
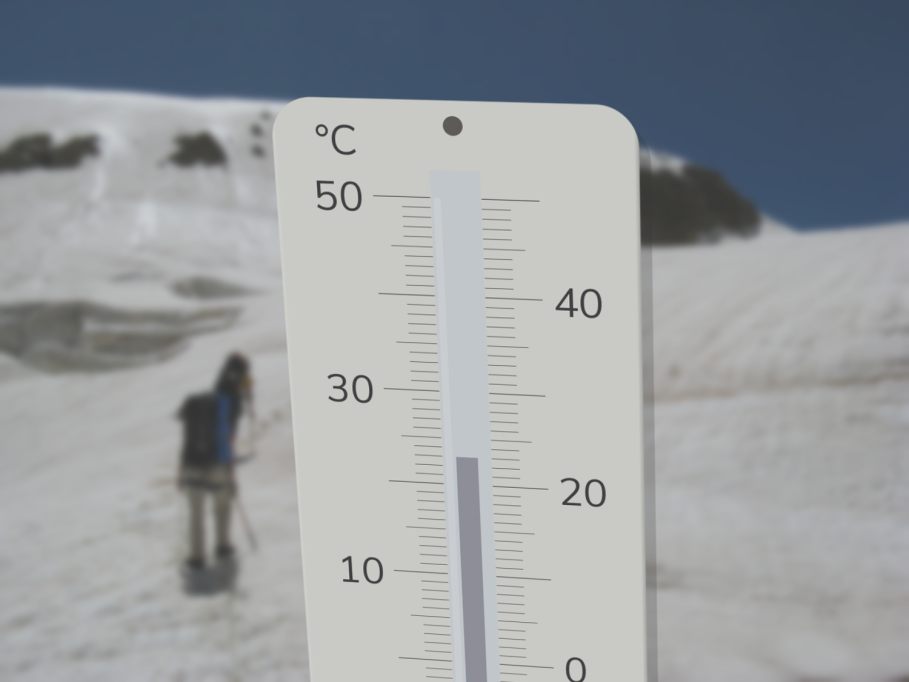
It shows 23 °C
